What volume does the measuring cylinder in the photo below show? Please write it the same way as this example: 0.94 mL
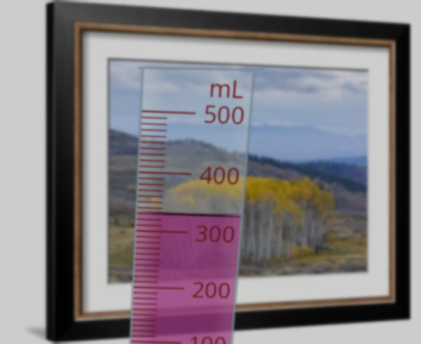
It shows 330 mL
